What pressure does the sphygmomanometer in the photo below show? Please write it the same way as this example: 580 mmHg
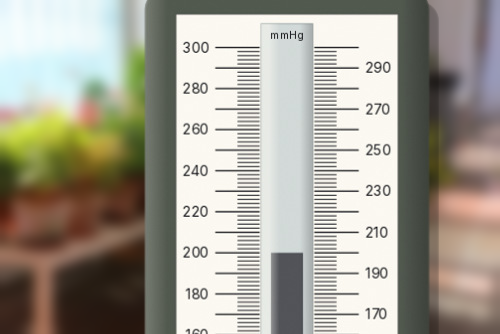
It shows 200 mmHg
